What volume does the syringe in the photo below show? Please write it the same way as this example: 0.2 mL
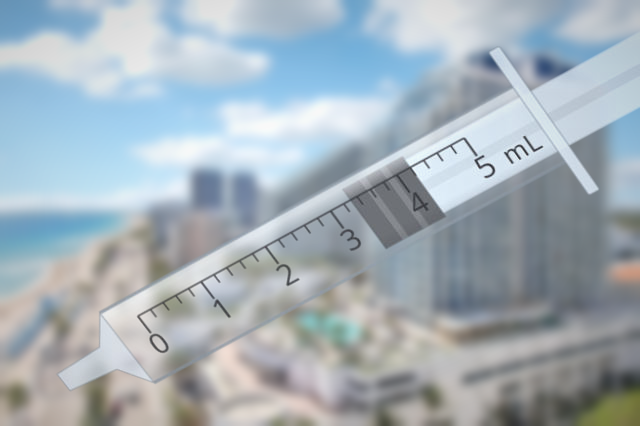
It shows 3.3 mL
